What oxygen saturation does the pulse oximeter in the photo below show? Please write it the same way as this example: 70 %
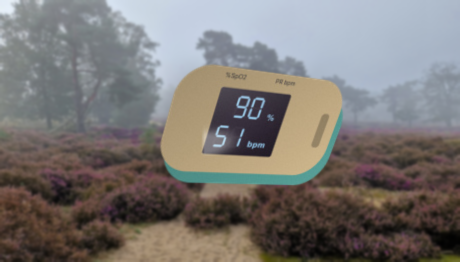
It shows 90 %
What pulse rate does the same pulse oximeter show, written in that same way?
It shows 51 bpm
